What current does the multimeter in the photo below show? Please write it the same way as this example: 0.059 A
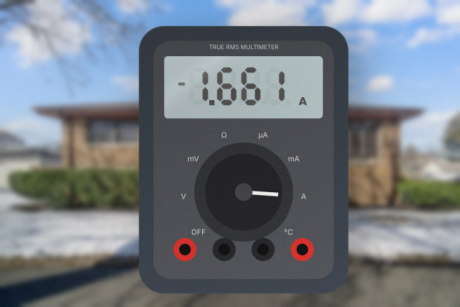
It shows -1.661 A
